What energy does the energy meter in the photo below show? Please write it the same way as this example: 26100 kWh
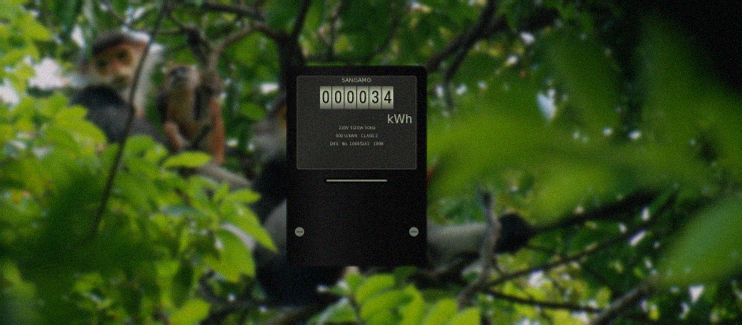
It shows 34 kWh
